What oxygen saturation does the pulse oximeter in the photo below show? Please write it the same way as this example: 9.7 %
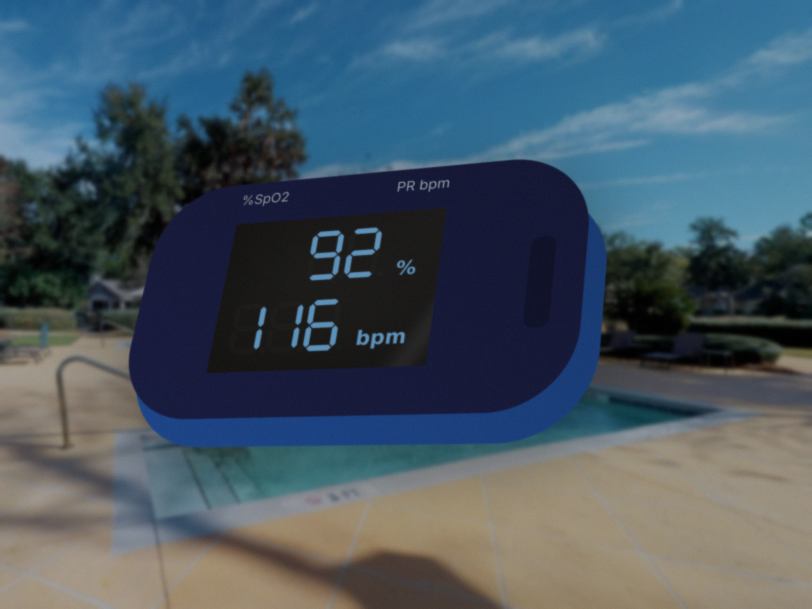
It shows 92 %
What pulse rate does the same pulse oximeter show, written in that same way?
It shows 116 bpm
